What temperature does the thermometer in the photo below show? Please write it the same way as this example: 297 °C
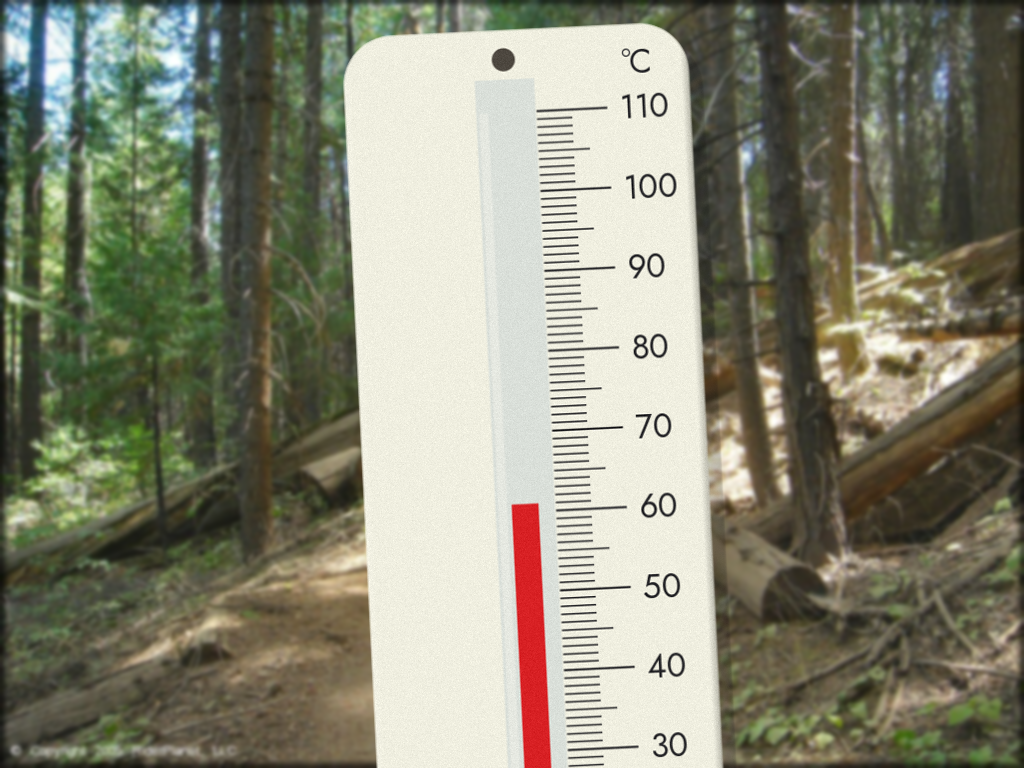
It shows 61 °C
